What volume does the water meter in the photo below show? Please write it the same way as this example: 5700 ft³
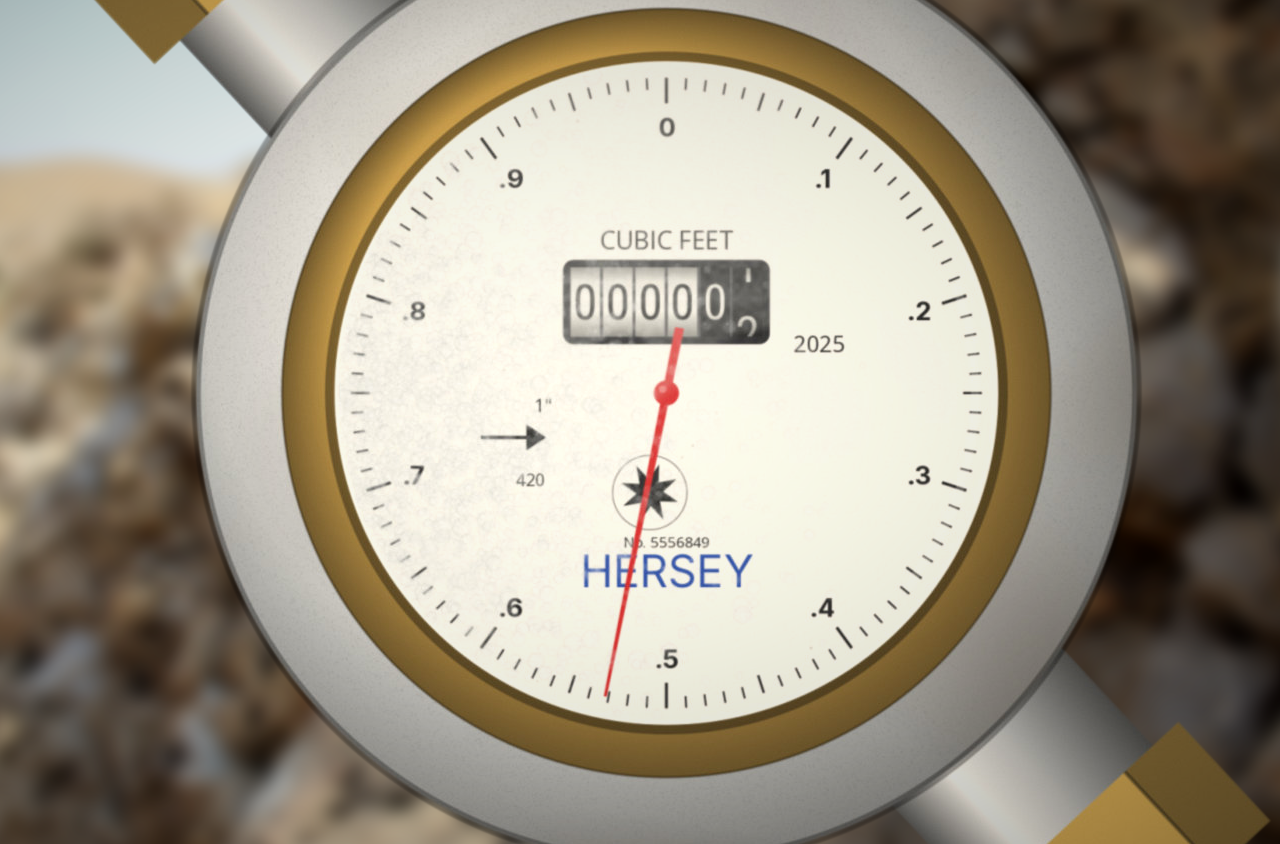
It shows 1.53 ft³
